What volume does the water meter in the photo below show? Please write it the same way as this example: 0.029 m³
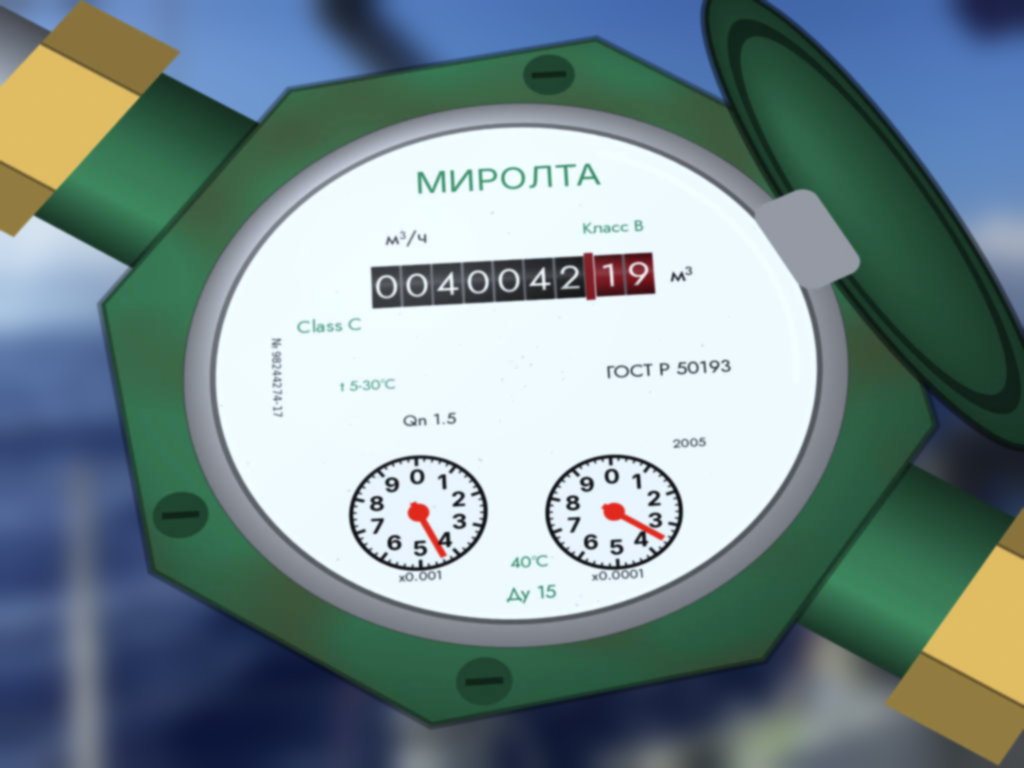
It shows 40042.1943 m³
